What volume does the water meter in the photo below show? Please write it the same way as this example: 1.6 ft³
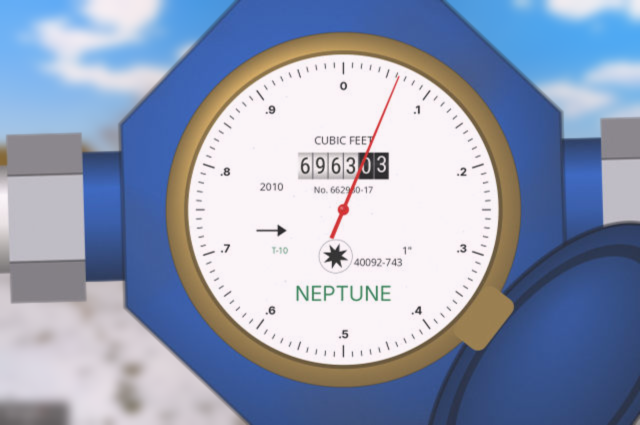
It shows 696303.06 ft³
